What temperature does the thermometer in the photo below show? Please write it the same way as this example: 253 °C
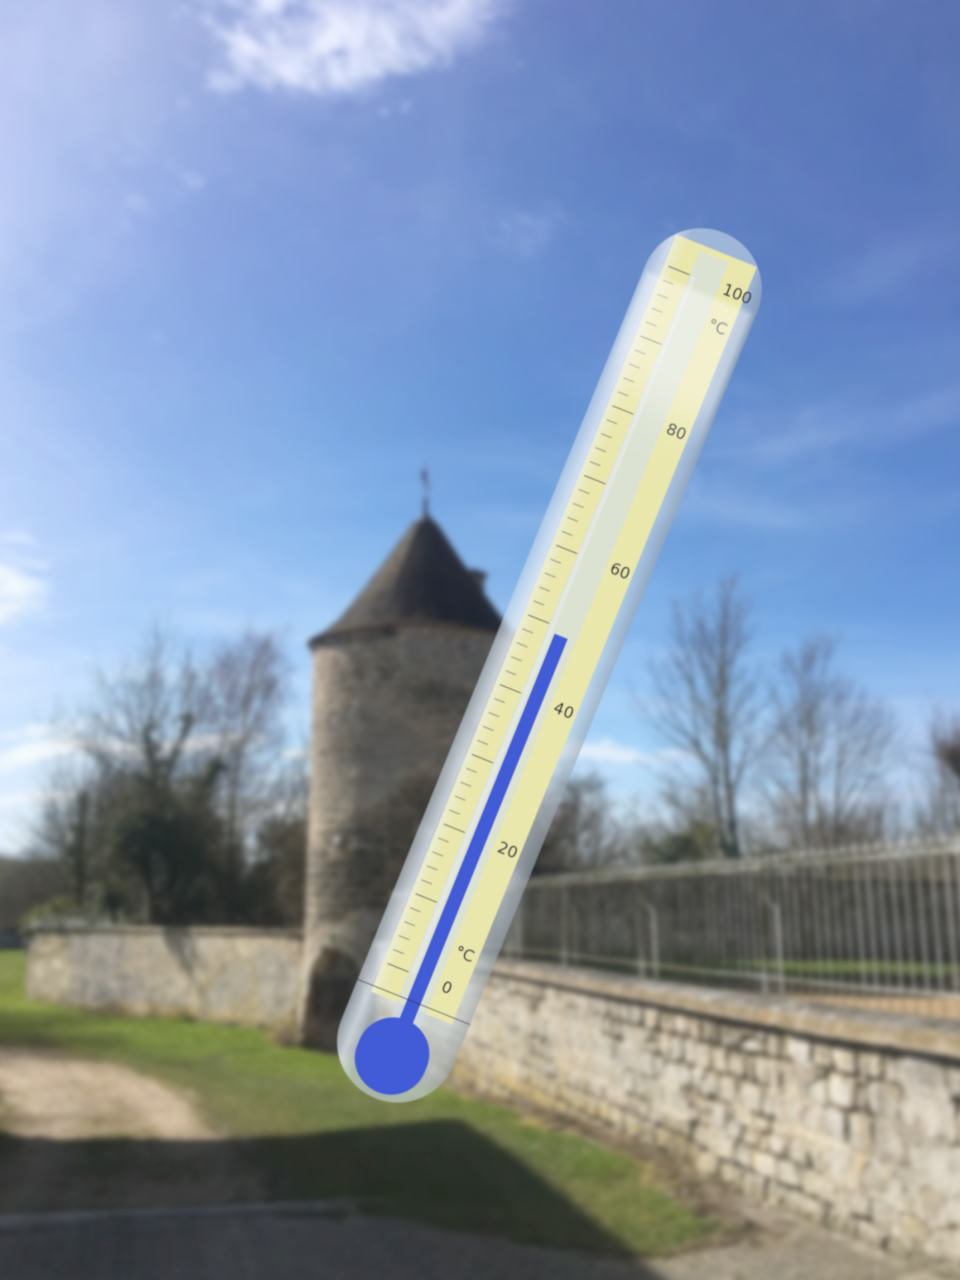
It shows 49 °C
